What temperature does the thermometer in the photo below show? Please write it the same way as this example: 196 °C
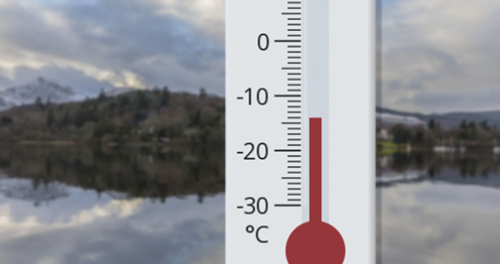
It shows -14 °C
